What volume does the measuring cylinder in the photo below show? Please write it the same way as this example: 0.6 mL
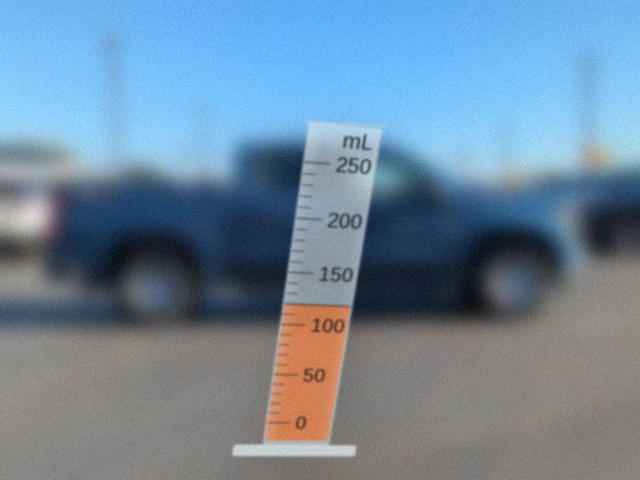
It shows 120 mL
